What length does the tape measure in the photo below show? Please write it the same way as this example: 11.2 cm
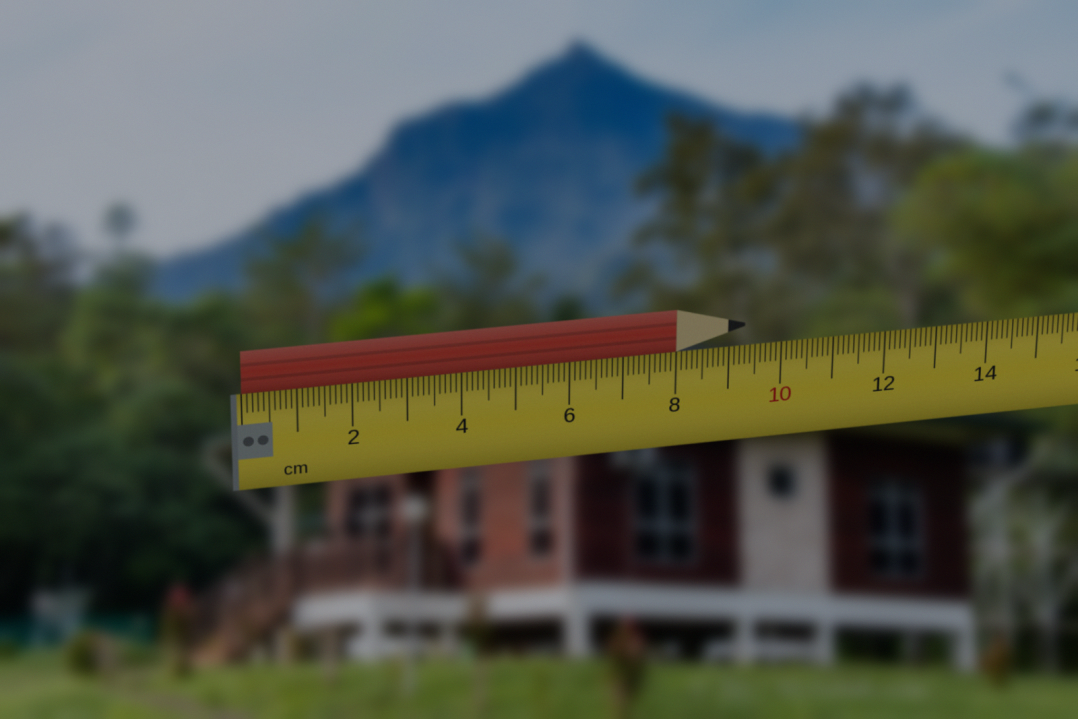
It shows 9.3 cm
